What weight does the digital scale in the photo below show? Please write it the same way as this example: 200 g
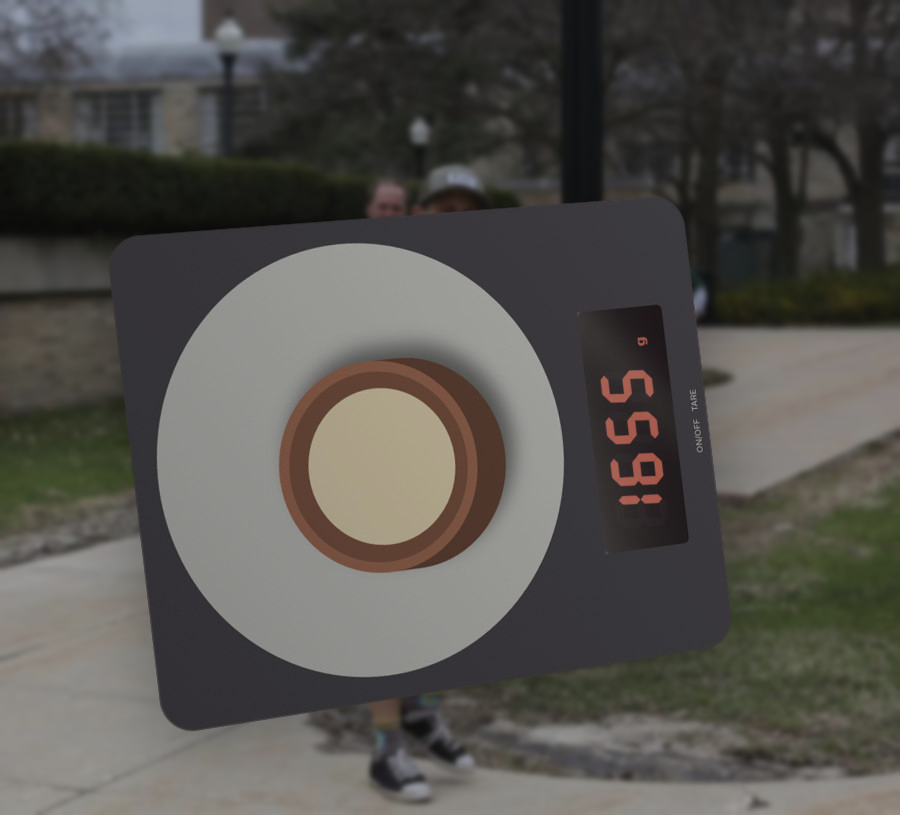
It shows 1655 g
